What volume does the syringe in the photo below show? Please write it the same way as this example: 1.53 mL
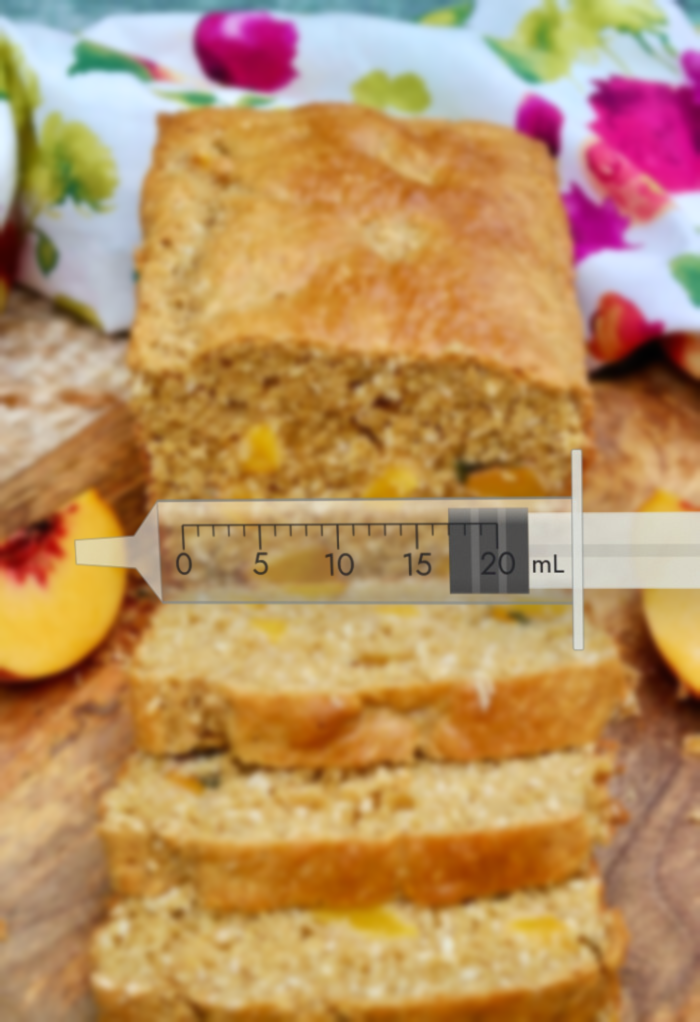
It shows 17 mL
